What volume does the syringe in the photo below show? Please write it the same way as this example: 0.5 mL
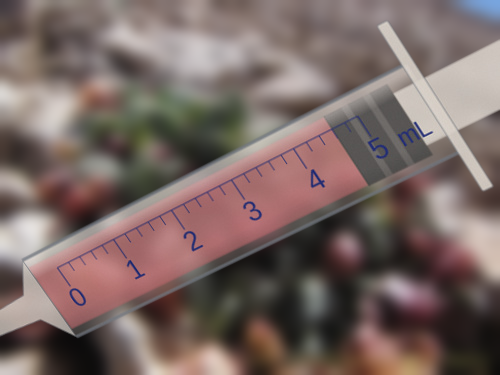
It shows 4.6 mL
